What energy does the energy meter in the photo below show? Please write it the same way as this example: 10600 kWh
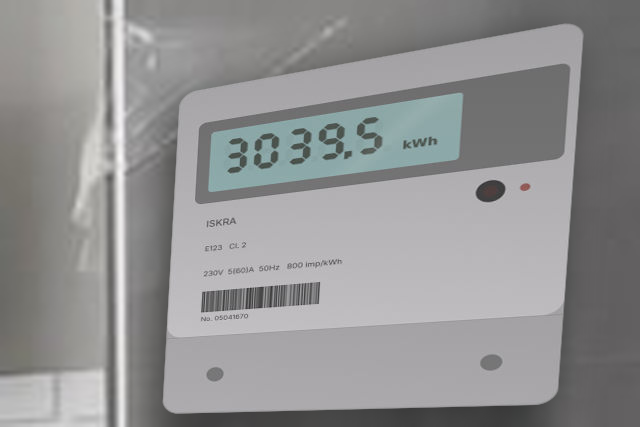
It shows 3039.5 kWh
